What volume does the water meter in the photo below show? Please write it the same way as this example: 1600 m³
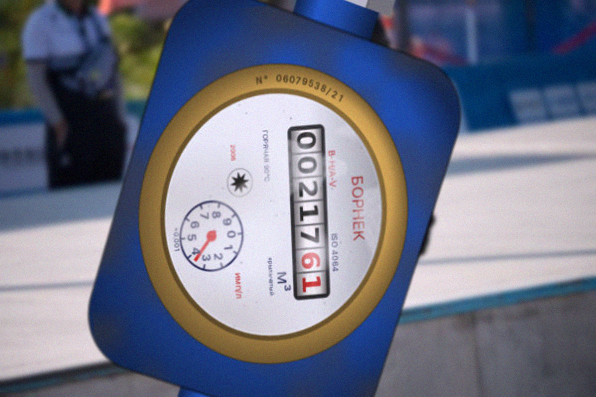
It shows 217.613 m³
